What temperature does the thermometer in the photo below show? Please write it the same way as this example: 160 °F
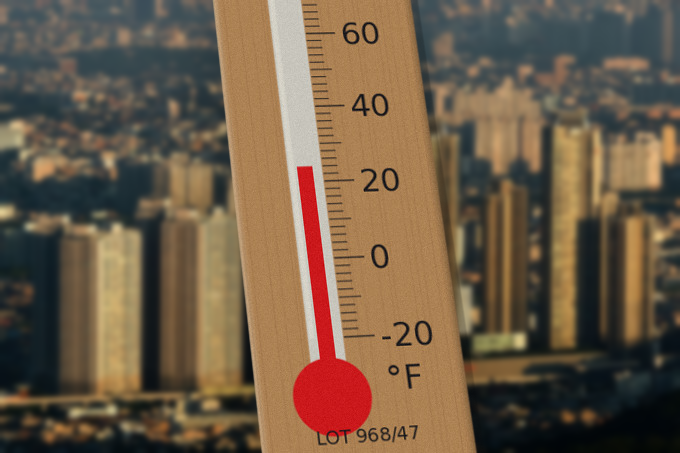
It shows 24 °F
